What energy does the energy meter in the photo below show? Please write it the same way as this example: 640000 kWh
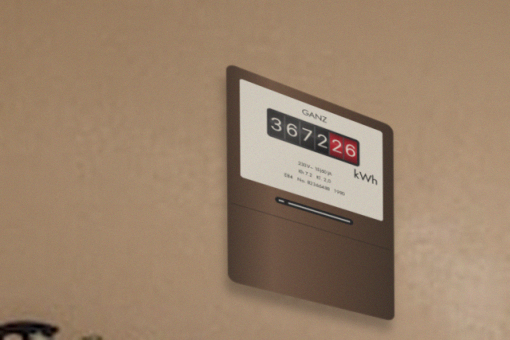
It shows 3672.26 kWh
